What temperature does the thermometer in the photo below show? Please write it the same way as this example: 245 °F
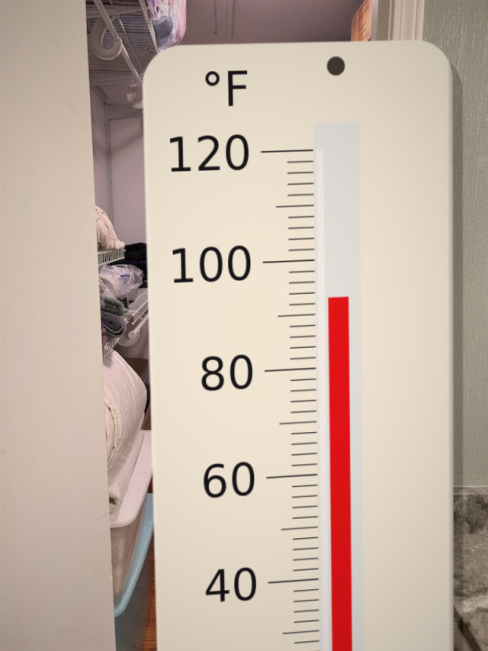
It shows 93 °F
